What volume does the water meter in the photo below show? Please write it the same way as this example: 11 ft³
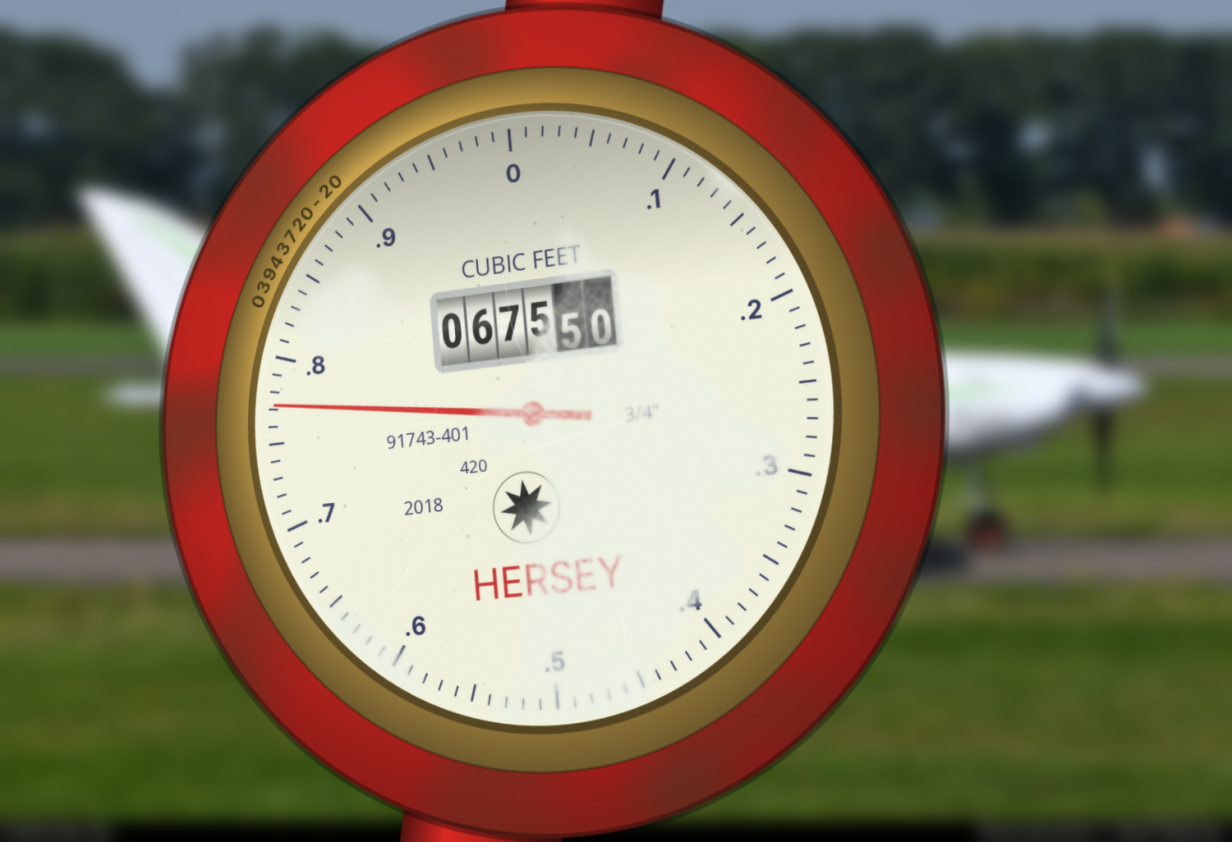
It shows 67549.77 ft³
